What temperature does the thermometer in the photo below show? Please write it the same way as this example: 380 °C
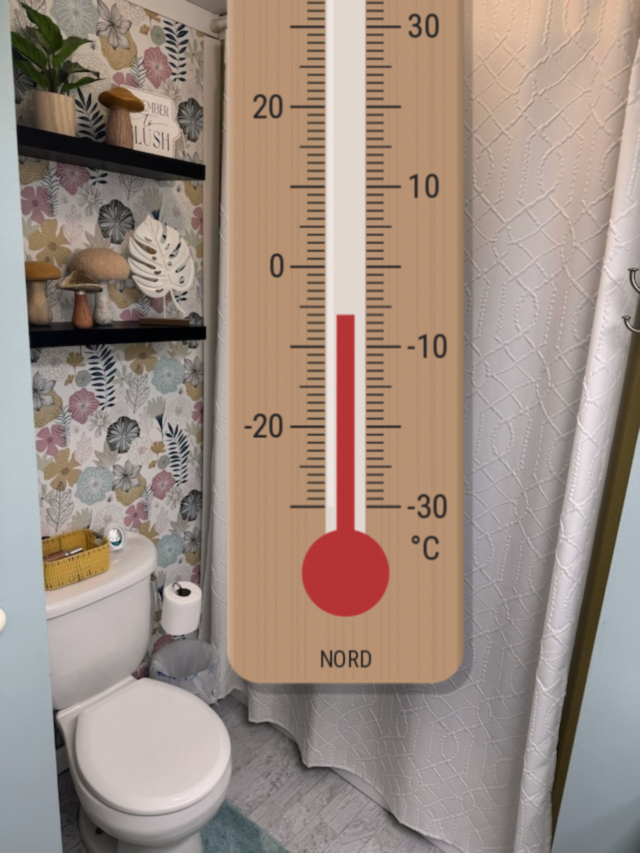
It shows -6 °C
